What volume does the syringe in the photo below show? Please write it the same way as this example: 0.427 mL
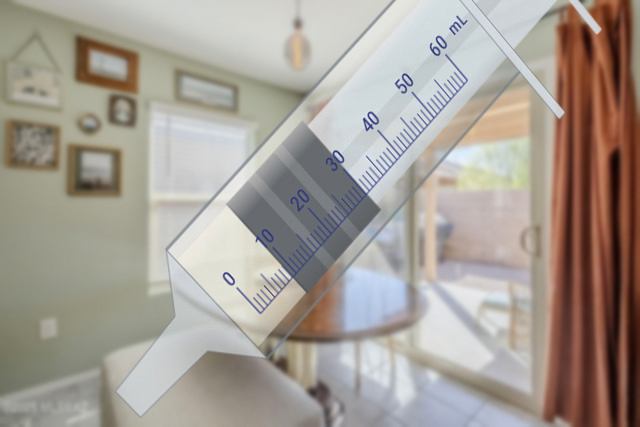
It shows 9 mL
